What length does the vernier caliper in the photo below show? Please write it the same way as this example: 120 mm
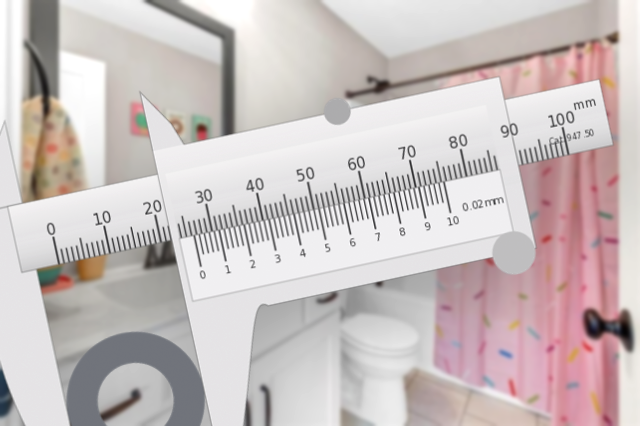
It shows 26.5 mm
